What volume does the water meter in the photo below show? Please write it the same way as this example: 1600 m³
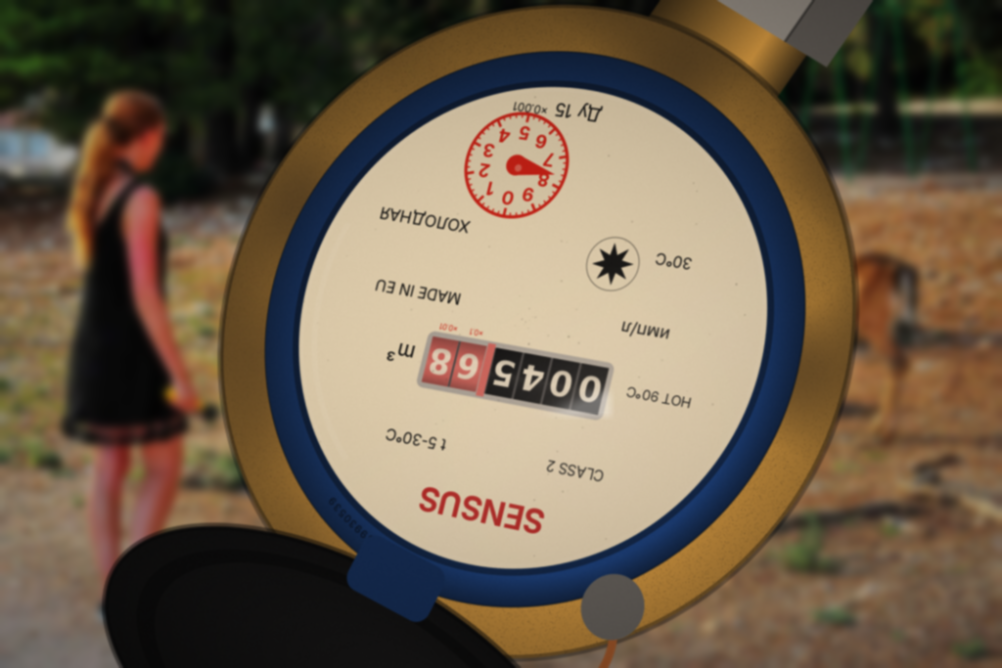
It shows 45.687 m³
